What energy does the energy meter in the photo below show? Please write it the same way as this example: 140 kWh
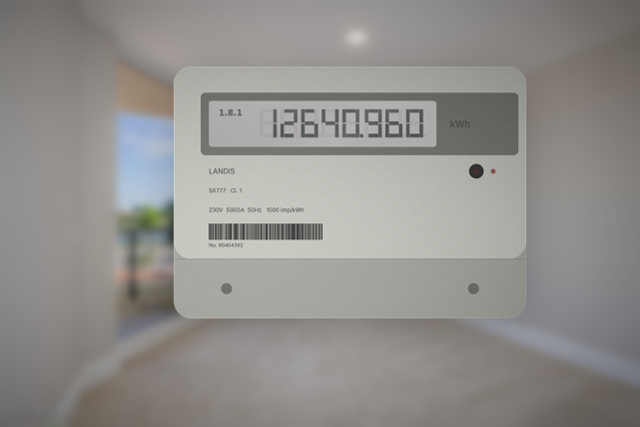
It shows 12640.960 kWh
